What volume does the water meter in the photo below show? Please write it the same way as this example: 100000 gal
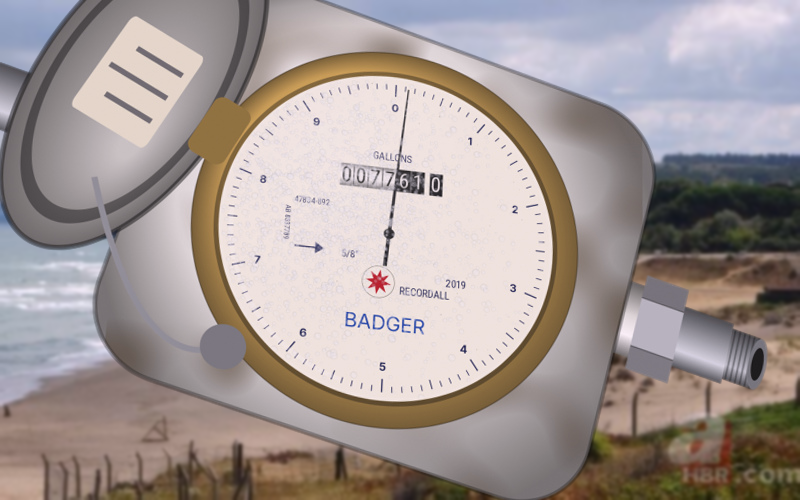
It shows 77610.1 gal
